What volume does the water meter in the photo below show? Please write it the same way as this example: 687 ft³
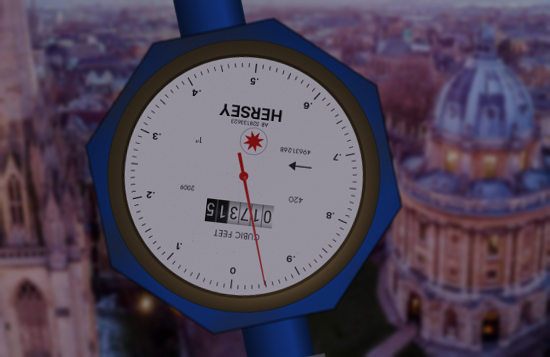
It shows 17314.95 ft³
